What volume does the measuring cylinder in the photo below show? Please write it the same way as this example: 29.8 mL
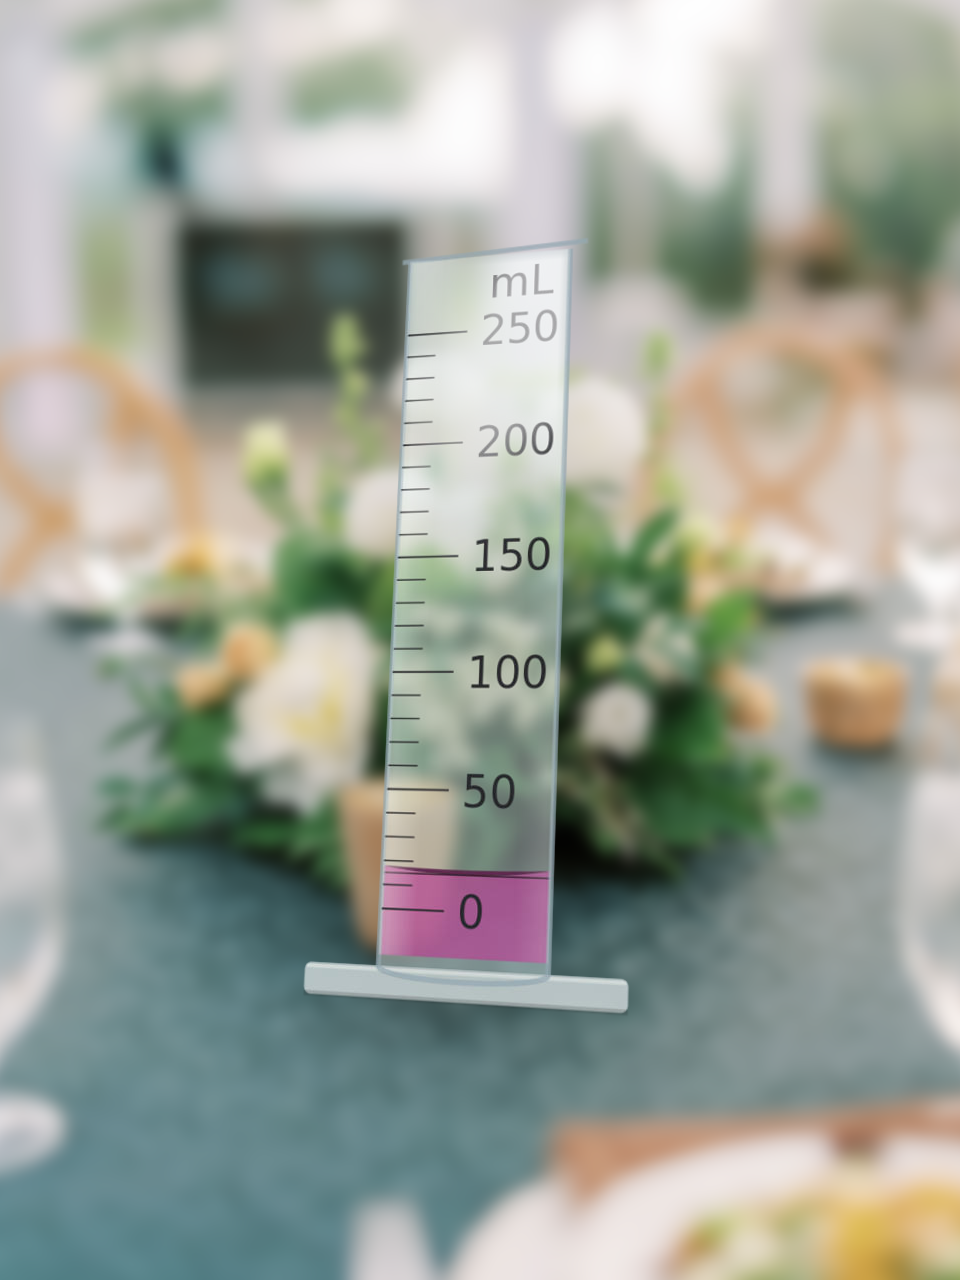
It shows 15 mL
